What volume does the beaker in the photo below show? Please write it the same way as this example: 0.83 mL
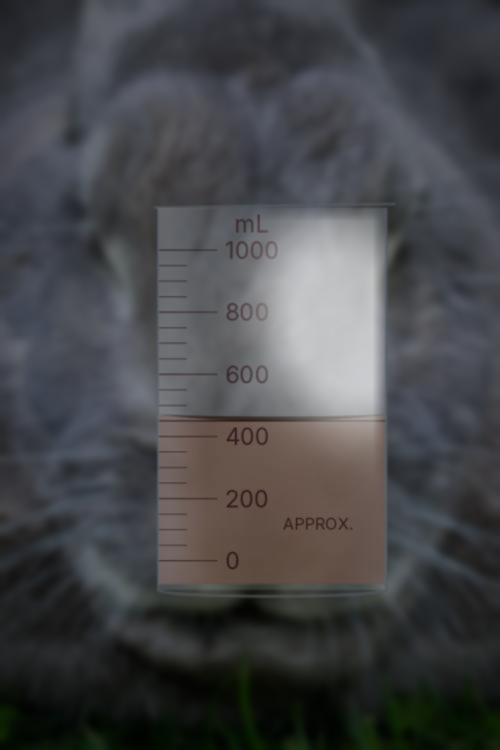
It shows 450 mL
